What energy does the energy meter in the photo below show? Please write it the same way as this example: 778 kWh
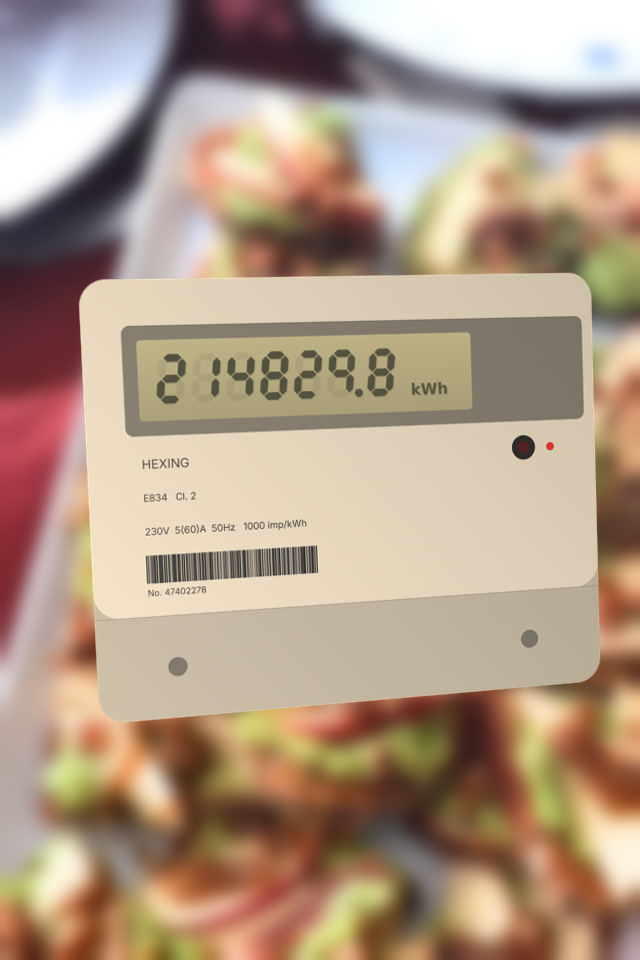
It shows 214829.8 kWh
